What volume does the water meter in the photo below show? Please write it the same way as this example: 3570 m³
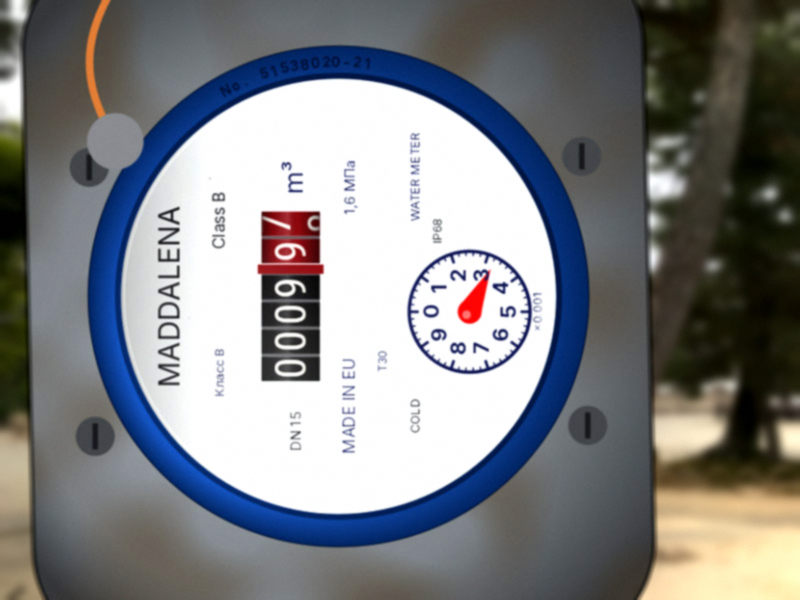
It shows 9.973 m³
